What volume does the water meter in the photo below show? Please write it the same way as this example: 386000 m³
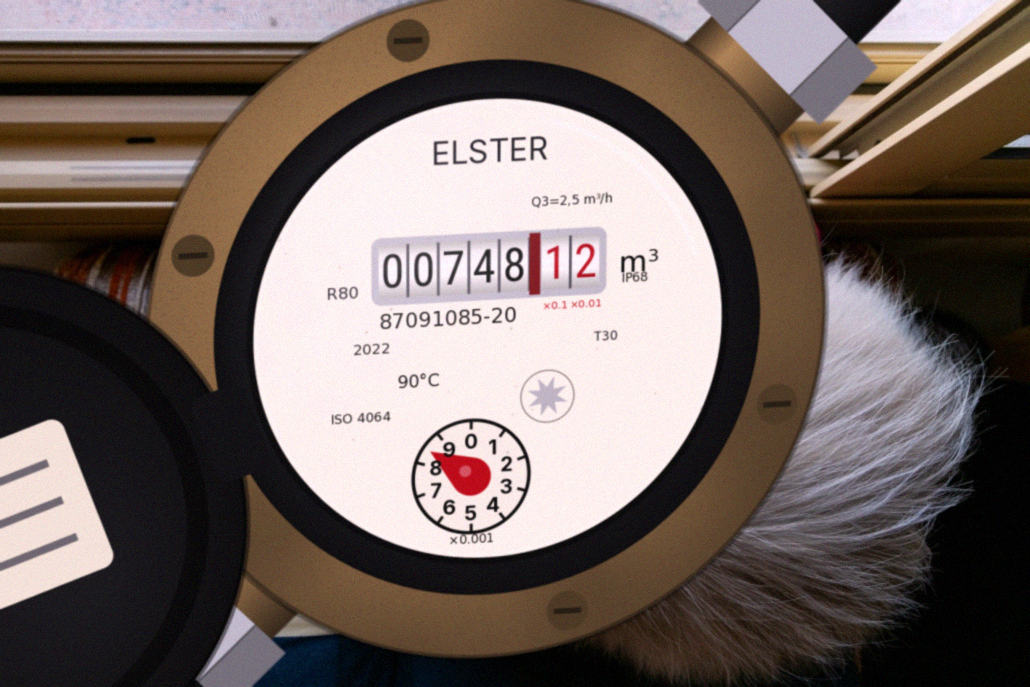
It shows 748.128 m³
